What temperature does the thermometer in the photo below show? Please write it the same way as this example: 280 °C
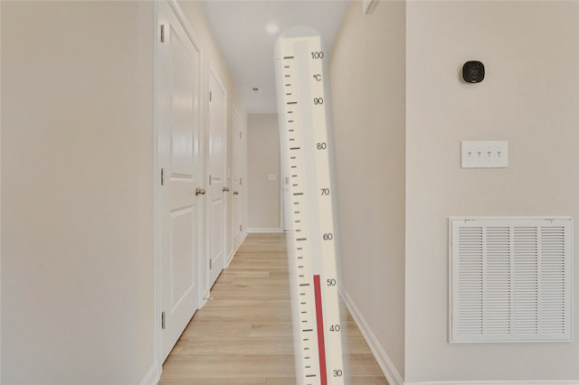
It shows 52 °C
